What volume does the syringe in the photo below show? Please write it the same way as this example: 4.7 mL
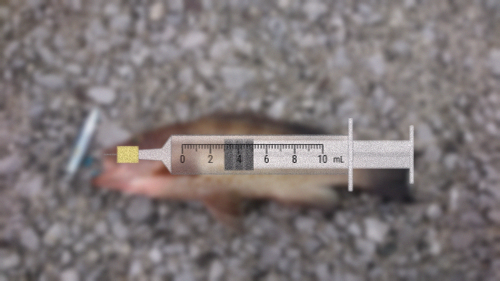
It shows 3 mL
